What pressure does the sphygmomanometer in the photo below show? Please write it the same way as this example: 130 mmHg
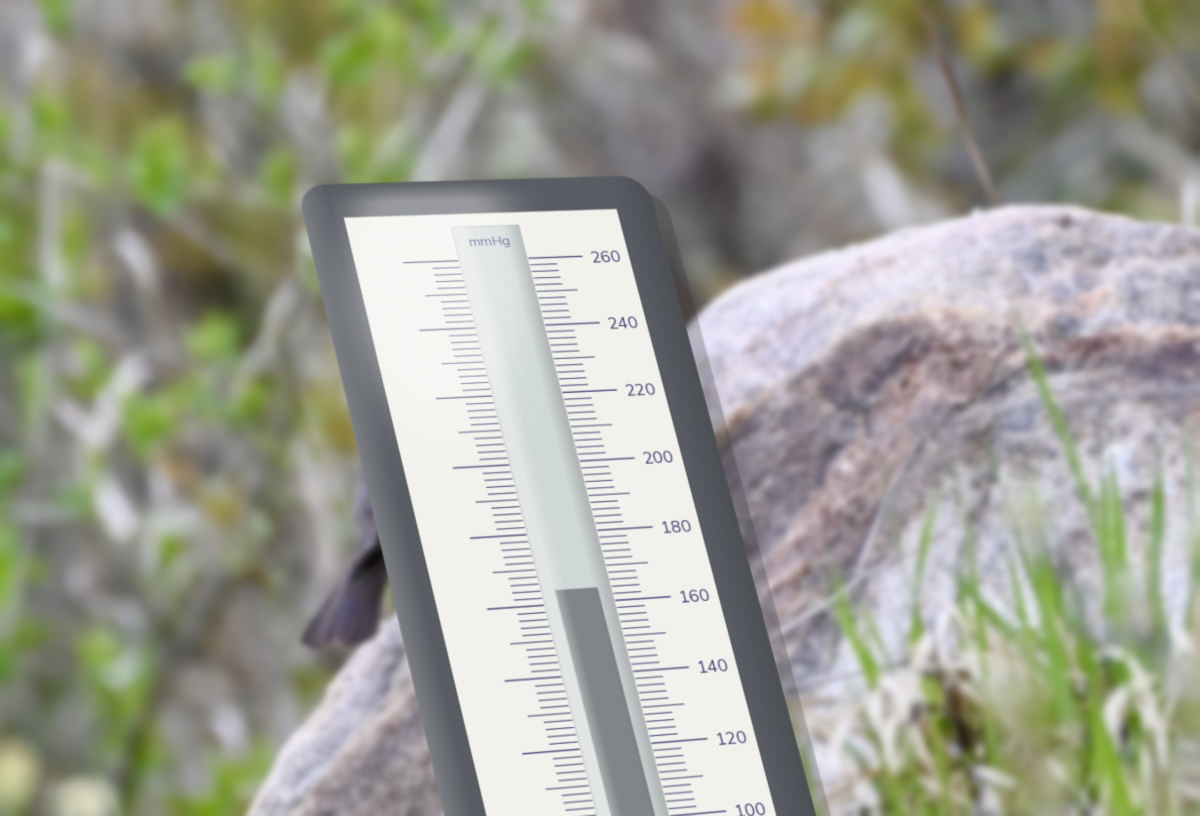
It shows 164 mmHg
